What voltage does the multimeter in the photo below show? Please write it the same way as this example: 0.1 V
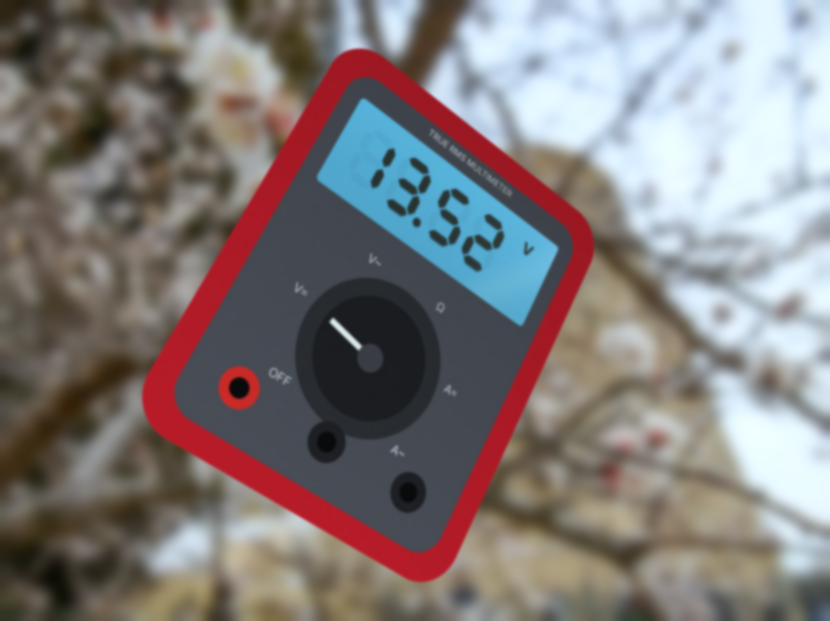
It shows 13.52 V
